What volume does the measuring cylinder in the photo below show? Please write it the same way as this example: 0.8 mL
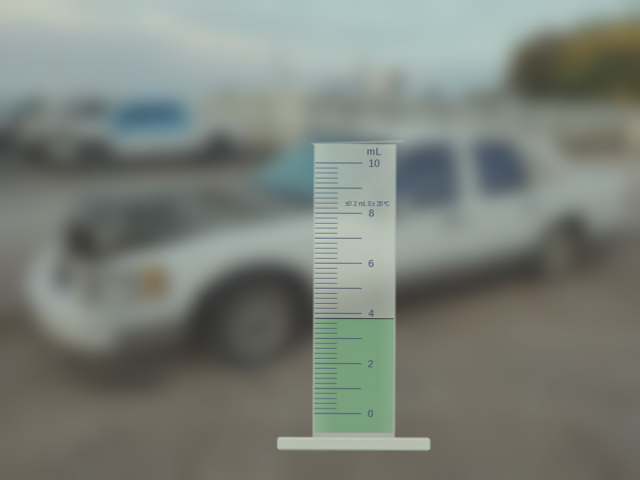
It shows 3.8 mL
